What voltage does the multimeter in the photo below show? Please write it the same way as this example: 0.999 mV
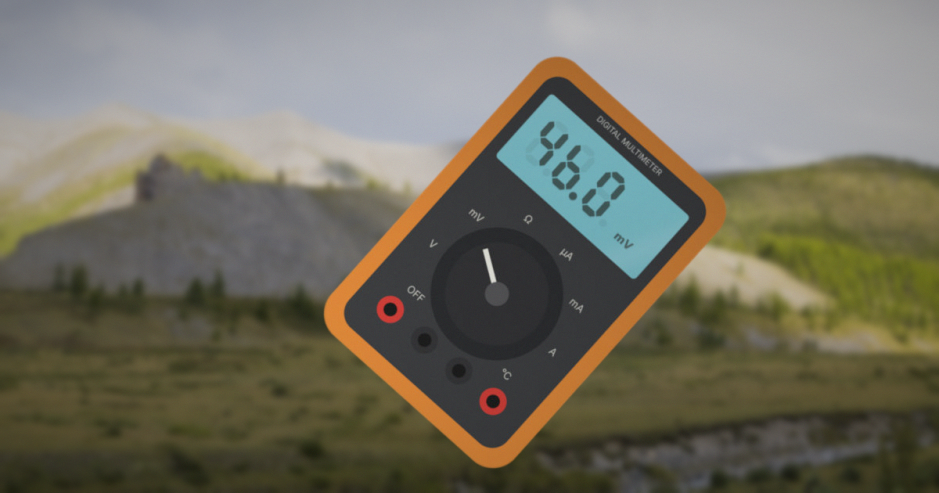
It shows 46.0 mV
